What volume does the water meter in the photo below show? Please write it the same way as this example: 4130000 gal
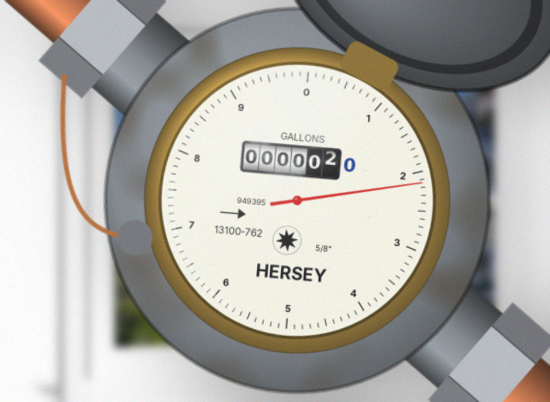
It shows 22.1 gal
